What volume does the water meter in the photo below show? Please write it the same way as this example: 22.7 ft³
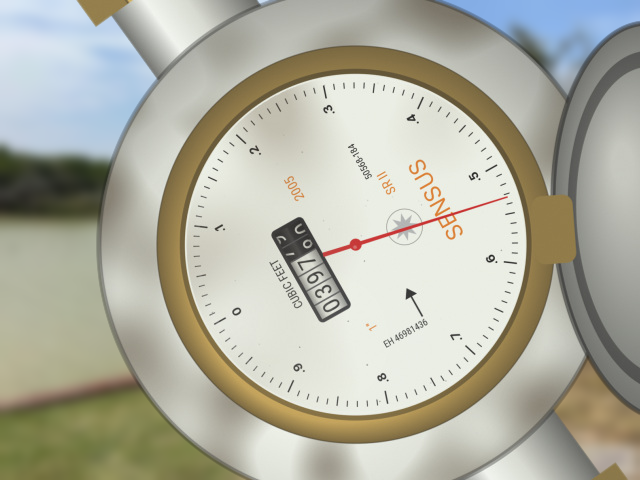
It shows 39779.53 ft³
